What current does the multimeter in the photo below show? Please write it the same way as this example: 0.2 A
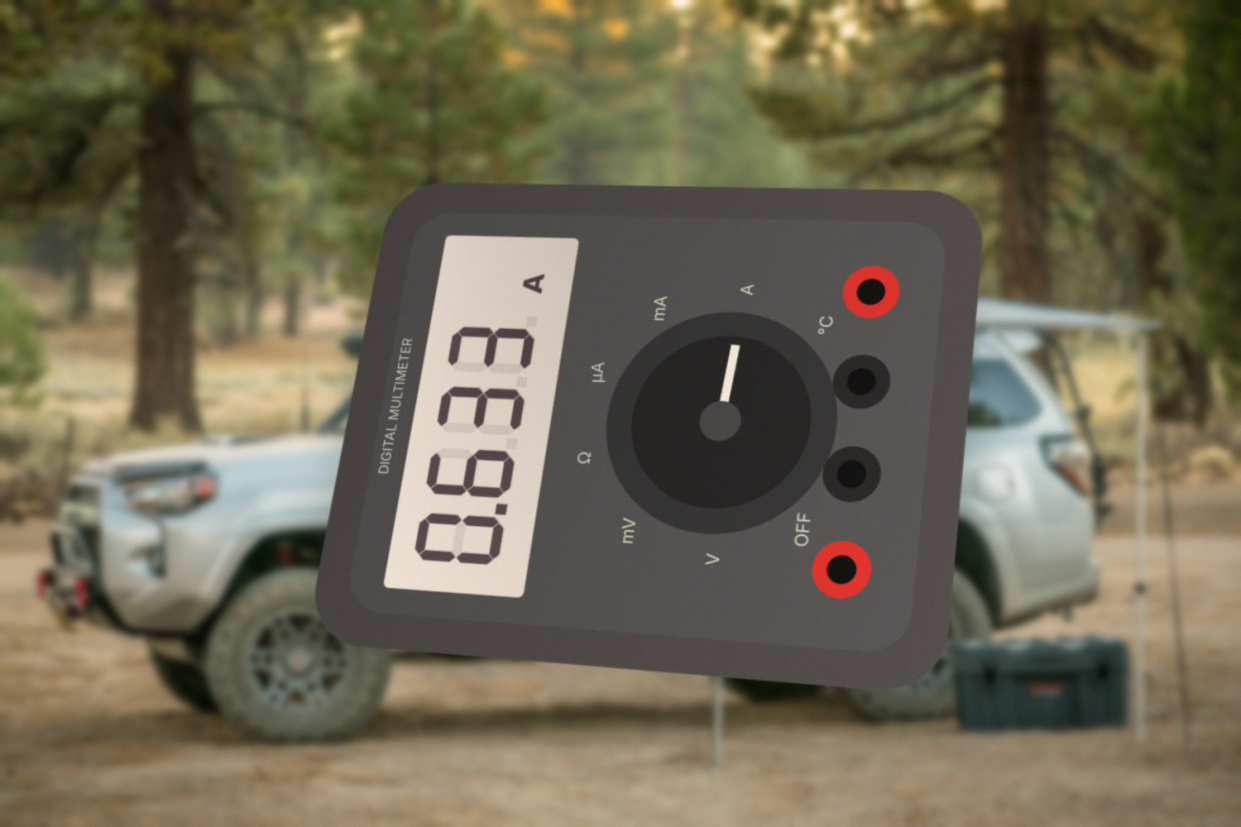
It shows 0.633 A
